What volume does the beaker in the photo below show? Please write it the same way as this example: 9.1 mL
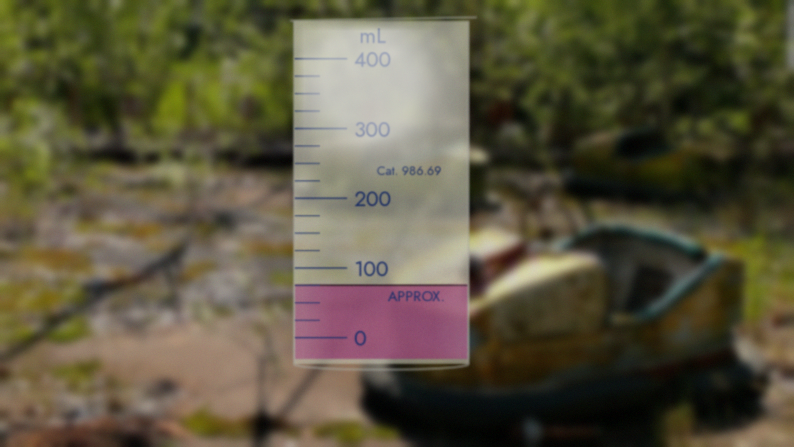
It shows 75 mL
